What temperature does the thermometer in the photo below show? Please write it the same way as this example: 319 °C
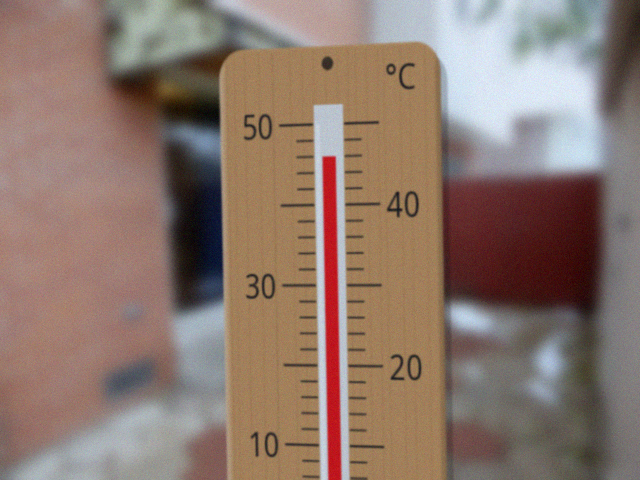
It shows 46 °C
